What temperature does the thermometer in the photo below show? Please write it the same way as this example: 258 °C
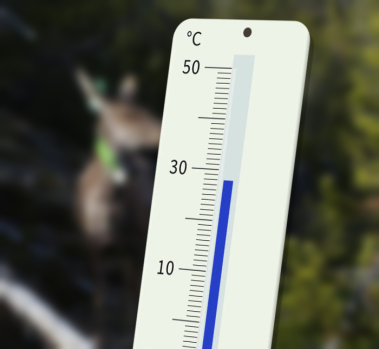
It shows 28 °C
